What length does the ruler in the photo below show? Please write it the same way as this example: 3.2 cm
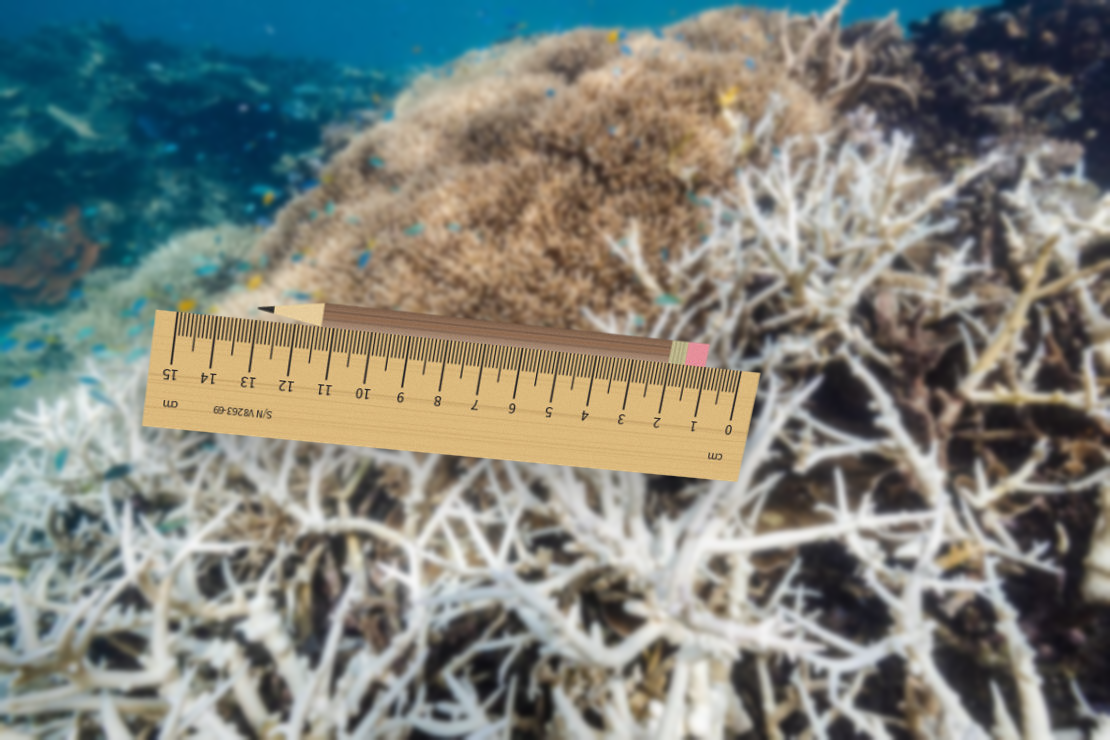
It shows 12 cm
